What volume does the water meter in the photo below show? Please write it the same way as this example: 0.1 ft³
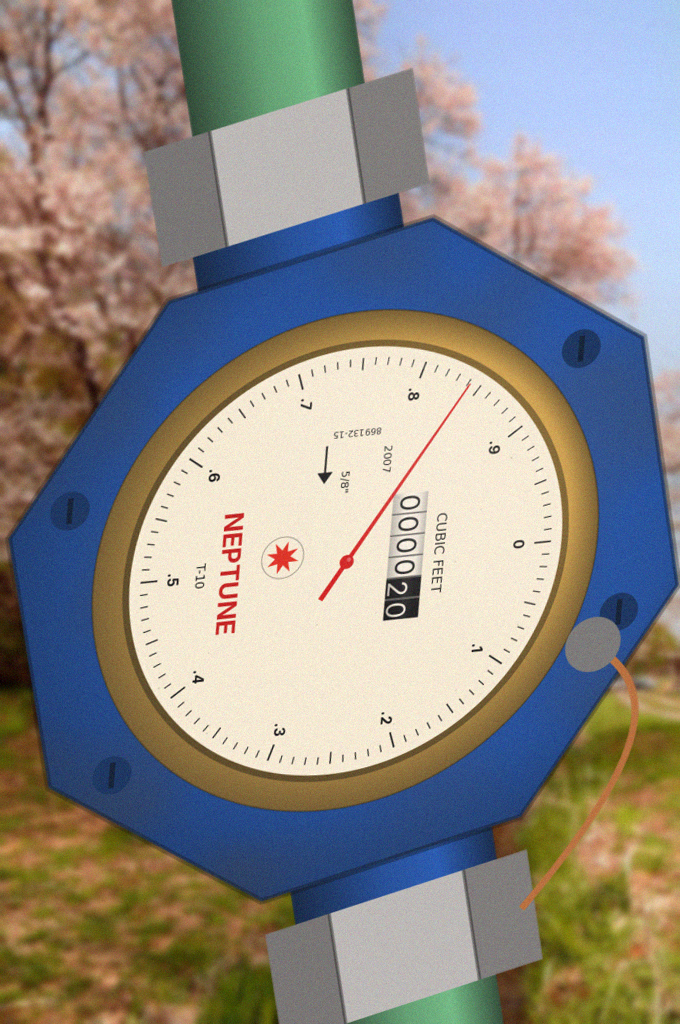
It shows 19.84 ft³
